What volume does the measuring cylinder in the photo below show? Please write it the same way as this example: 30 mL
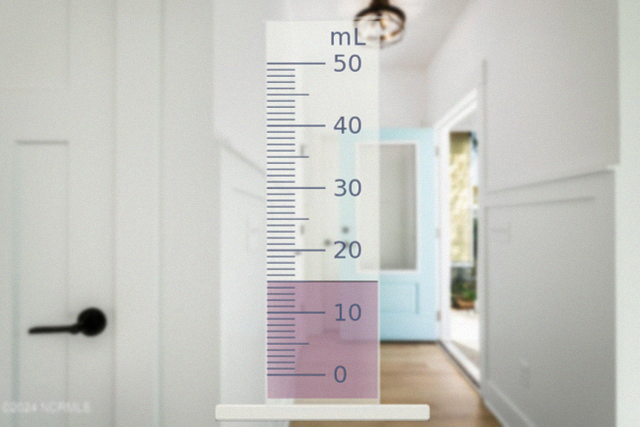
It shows 15 mL
